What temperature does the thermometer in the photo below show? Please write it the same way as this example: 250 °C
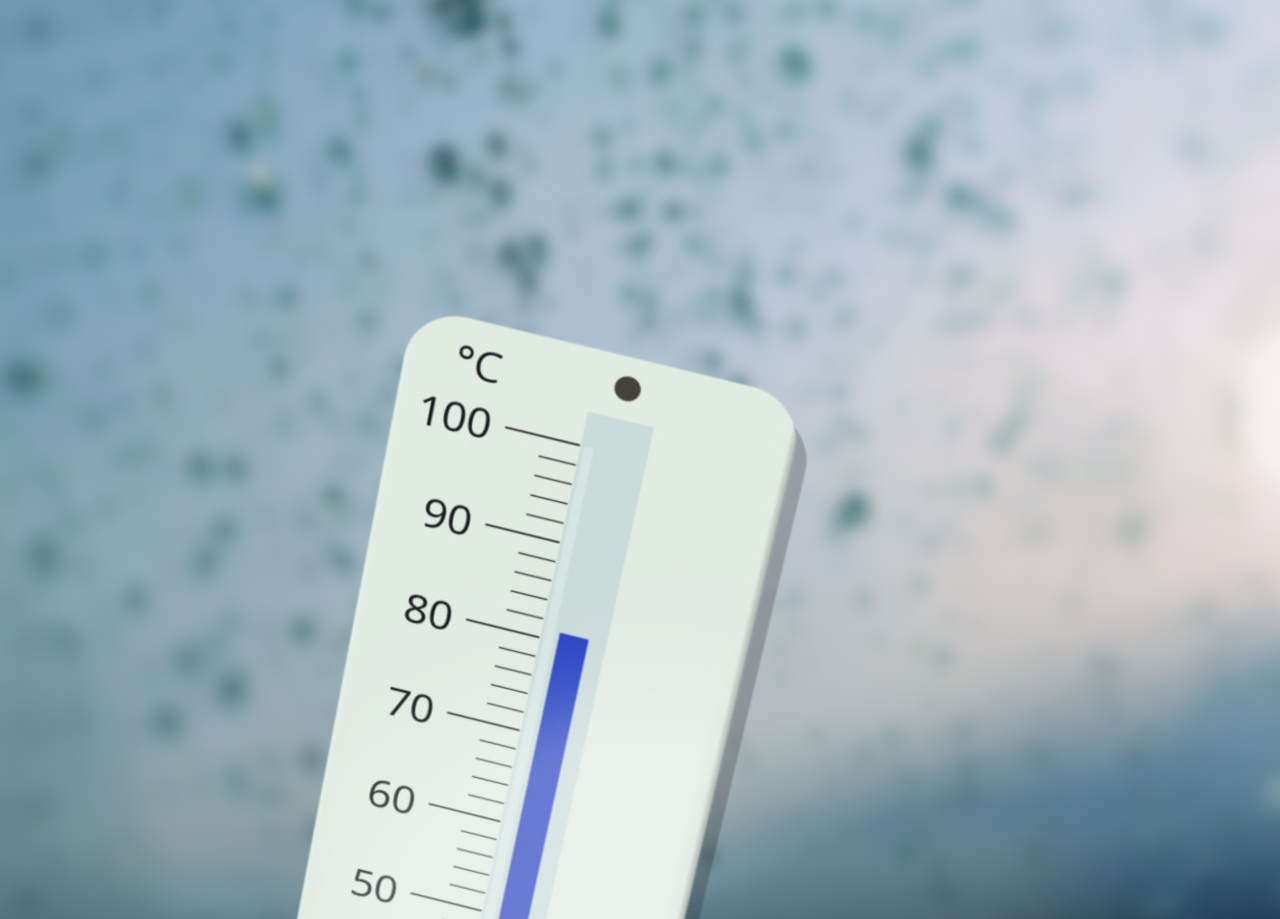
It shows 81 °C
